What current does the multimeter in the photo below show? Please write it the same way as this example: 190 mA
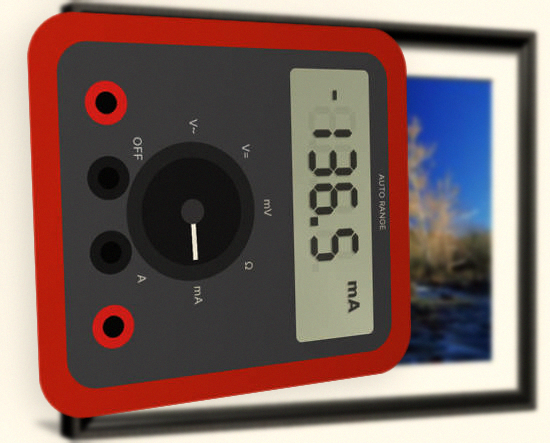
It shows -136.5 mA
